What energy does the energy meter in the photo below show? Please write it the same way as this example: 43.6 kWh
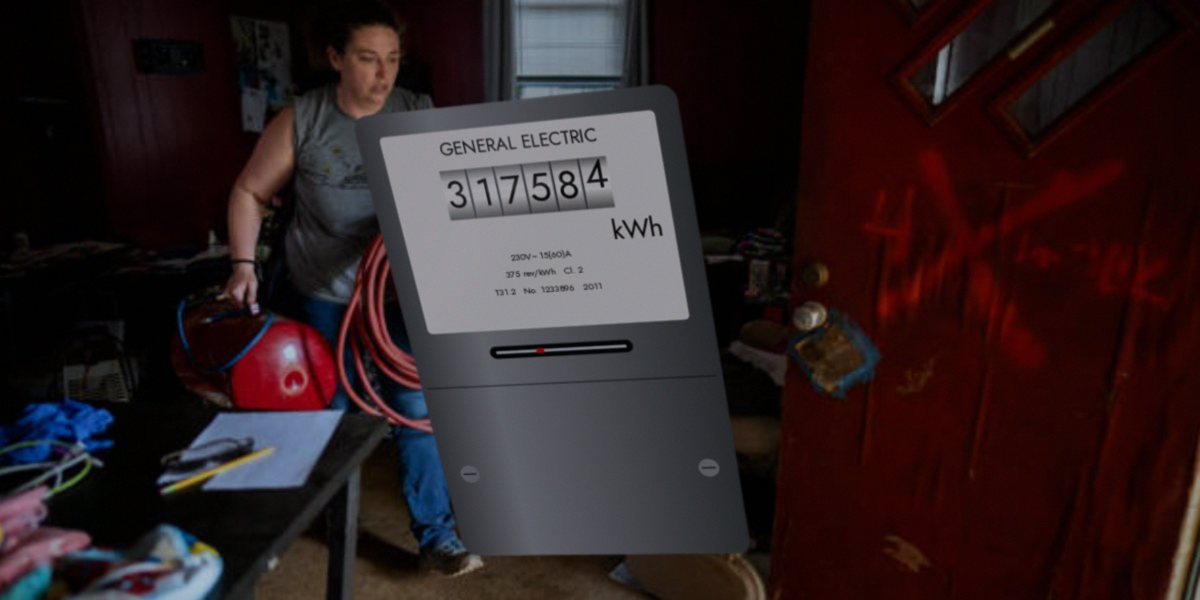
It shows 317584 kWh
